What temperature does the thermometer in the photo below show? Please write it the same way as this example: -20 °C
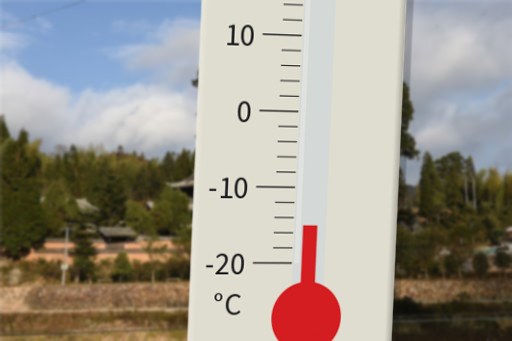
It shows -15 °C
